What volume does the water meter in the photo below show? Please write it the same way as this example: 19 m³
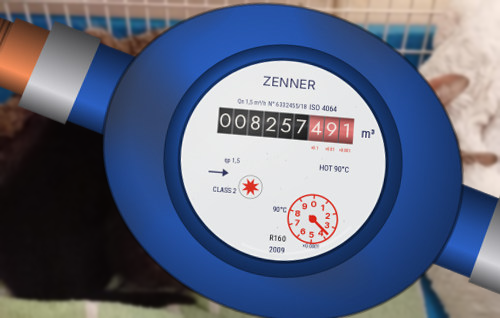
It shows 8257.4913 m³
